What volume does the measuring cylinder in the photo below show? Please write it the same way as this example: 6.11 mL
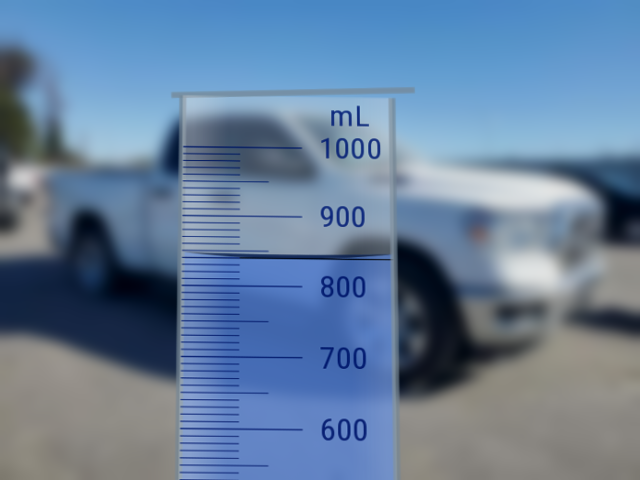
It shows 840 mL
